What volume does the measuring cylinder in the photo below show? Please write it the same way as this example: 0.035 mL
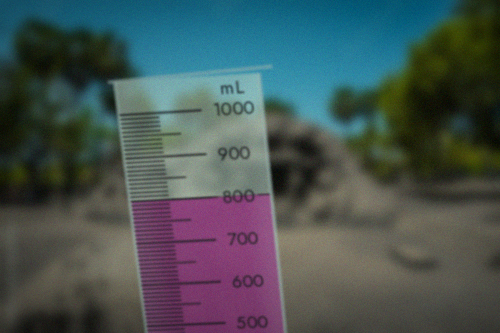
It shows 800 mL
